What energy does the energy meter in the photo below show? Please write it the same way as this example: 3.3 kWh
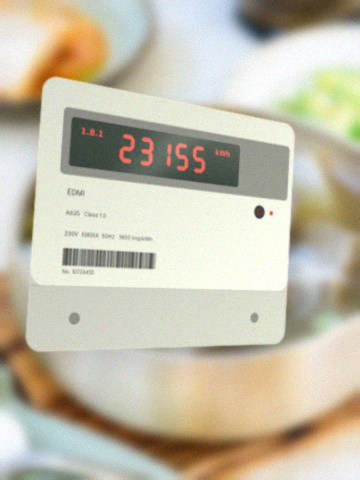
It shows 23155 kWh
